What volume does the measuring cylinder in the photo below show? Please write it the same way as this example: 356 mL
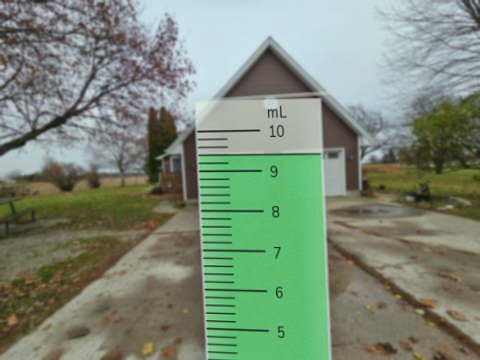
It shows 9.4 mL
